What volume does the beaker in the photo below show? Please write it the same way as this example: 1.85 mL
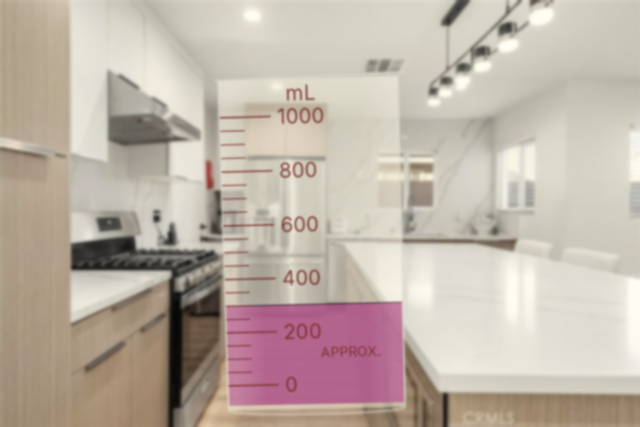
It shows 300 mL
